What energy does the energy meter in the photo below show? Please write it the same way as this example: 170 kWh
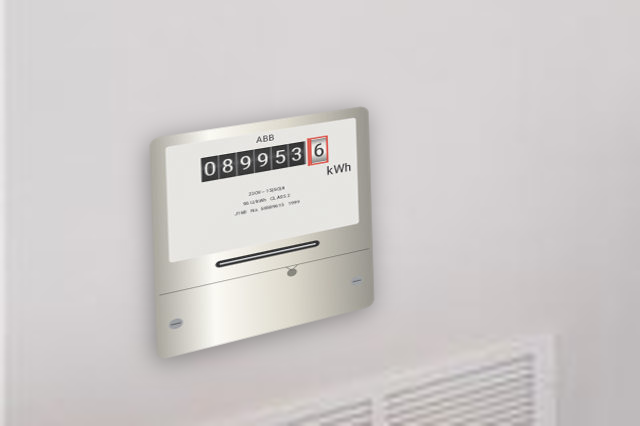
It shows 89953.6 kWh
